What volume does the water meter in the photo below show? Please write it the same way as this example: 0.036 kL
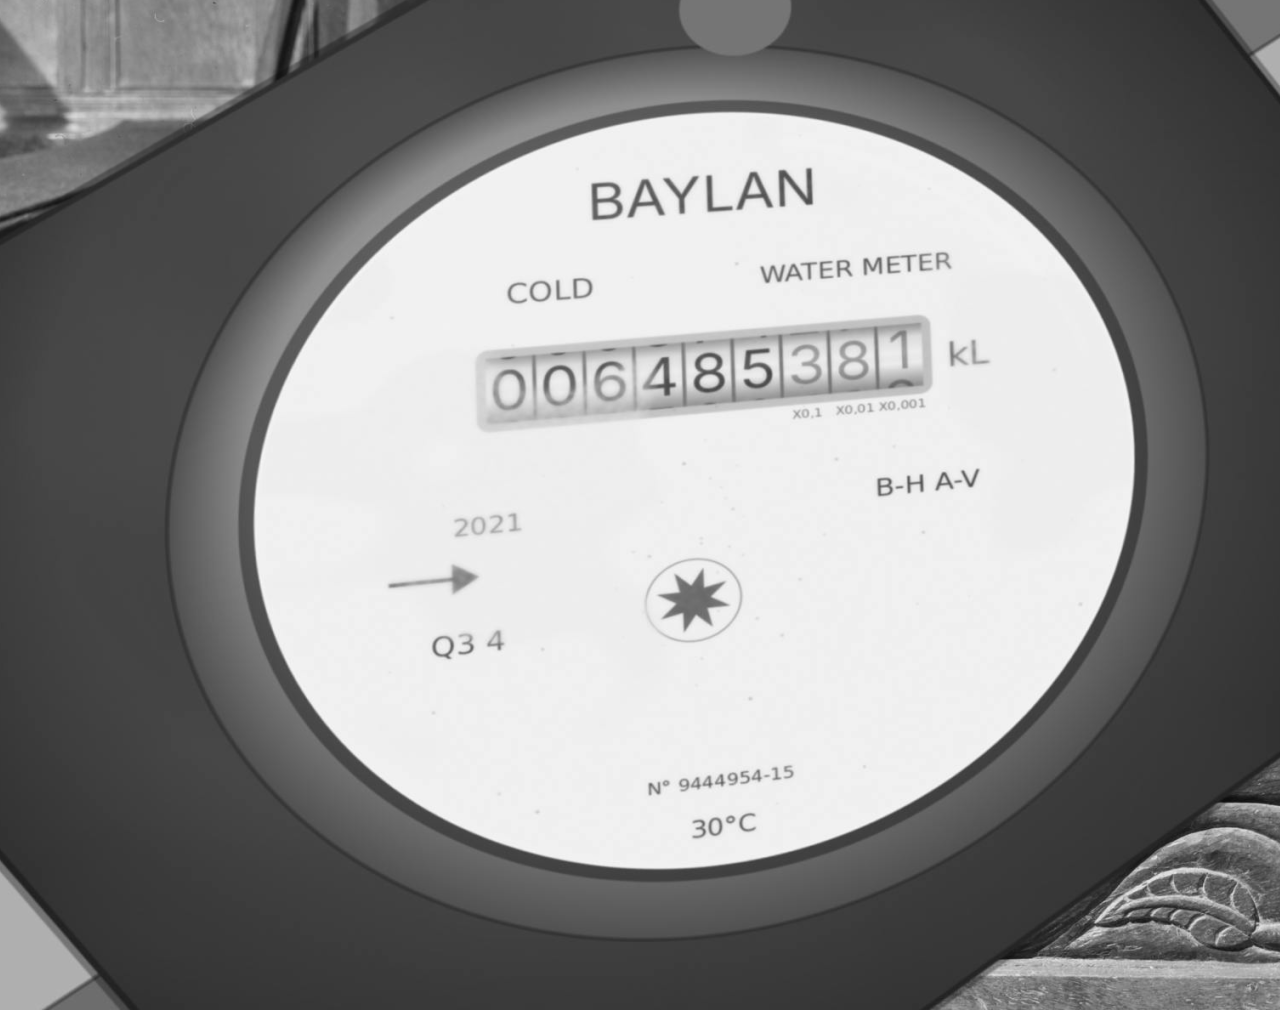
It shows 6485.381 kL
